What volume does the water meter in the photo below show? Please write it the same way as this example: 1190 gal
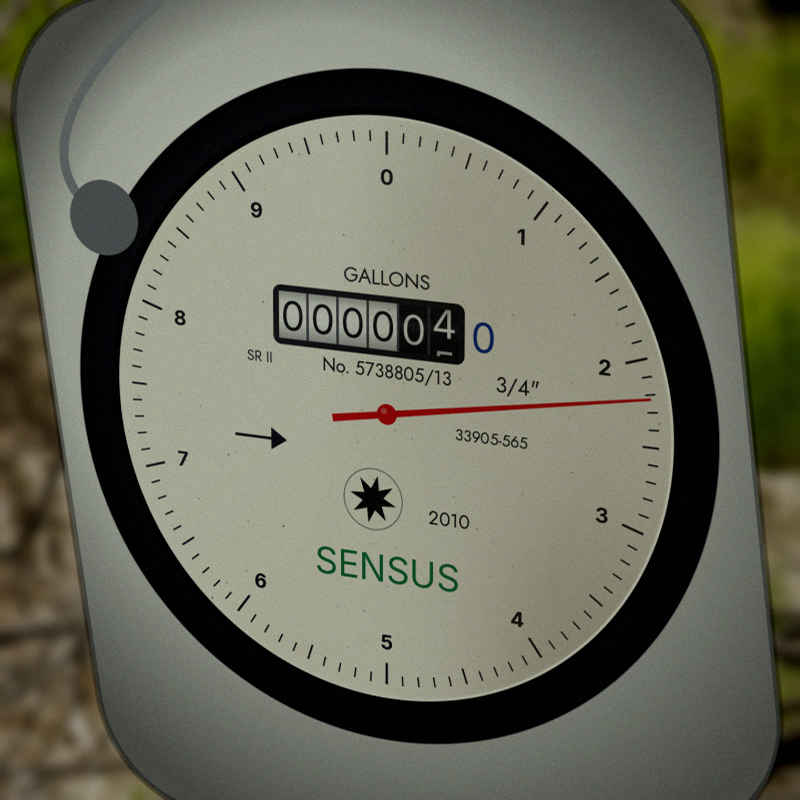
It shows 42.2 gal
